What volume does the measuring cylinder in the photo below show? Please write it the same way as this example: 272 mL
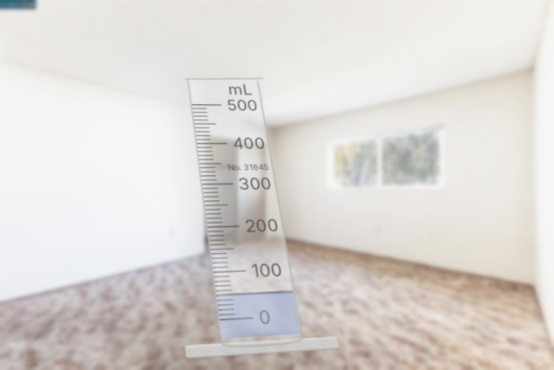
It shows 50 mL
